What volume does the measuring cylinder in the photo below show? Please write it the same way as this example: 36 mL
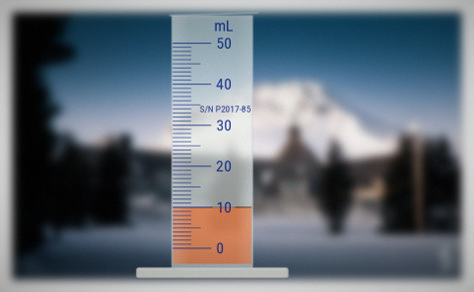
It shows 10 mL
